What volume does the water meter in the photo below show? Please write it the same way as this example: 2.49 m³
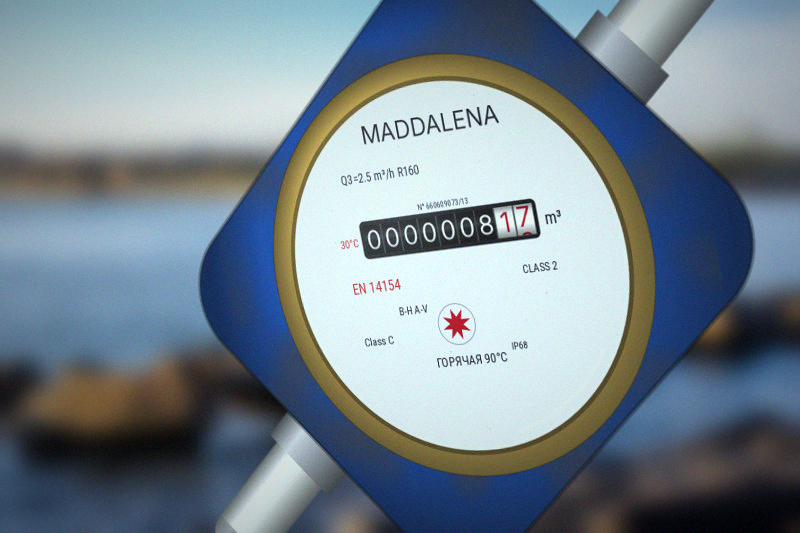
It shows 8.17 m³
